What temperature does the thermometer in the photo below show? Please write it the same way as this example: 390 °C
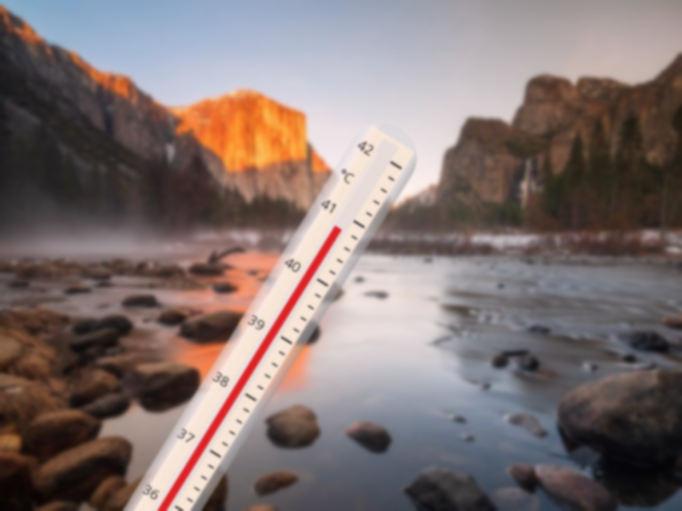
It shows 40.8 °C
